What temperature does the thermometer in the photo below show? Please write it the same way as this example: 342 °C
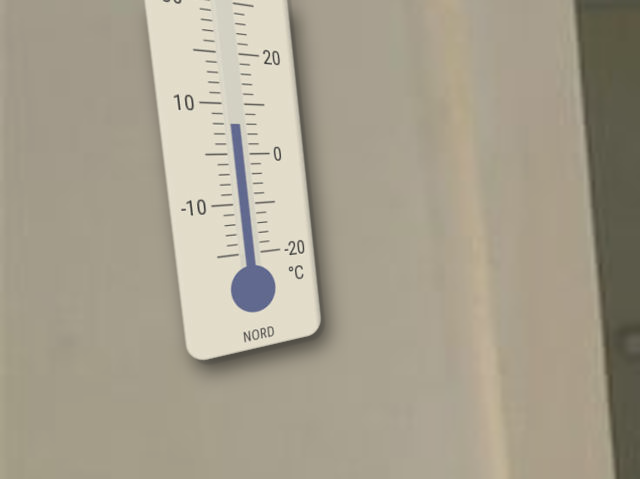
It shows 6 °C
